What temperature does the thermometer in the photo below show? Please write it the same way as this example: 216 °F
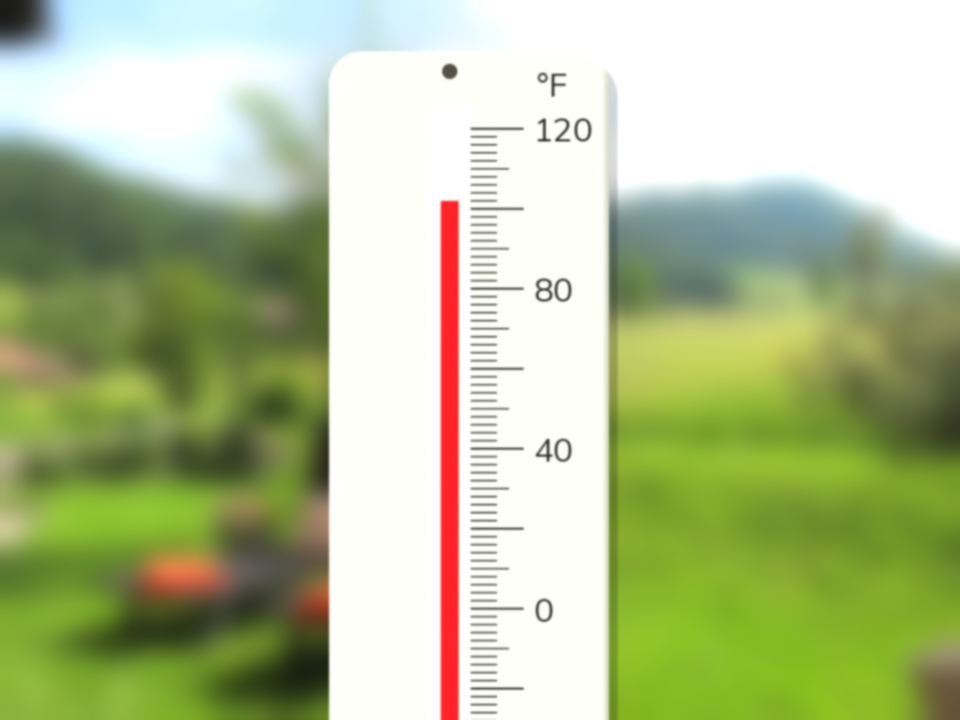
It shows 102 °F
